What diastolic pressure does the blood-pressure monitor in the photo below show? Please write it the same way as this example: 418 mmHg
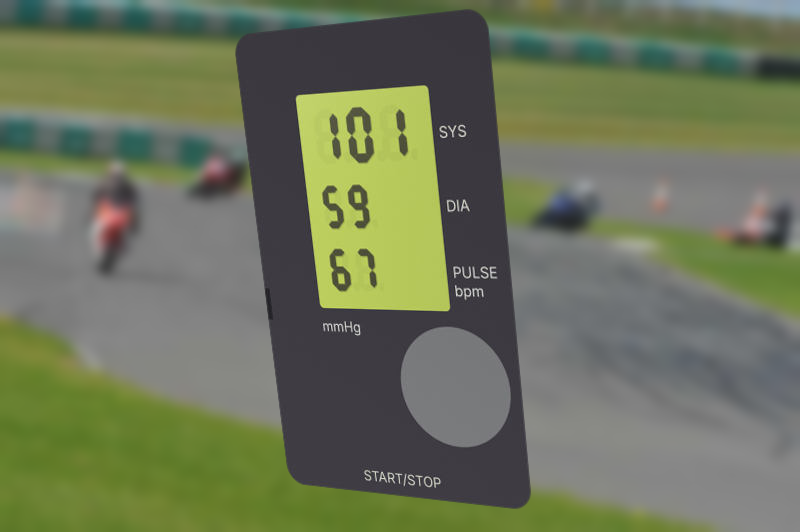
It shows 59 mmHg
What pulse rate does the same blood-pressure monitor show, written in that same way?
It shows 67 bpm
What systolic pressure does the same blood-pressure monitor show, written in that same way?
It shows 101 mmHg
